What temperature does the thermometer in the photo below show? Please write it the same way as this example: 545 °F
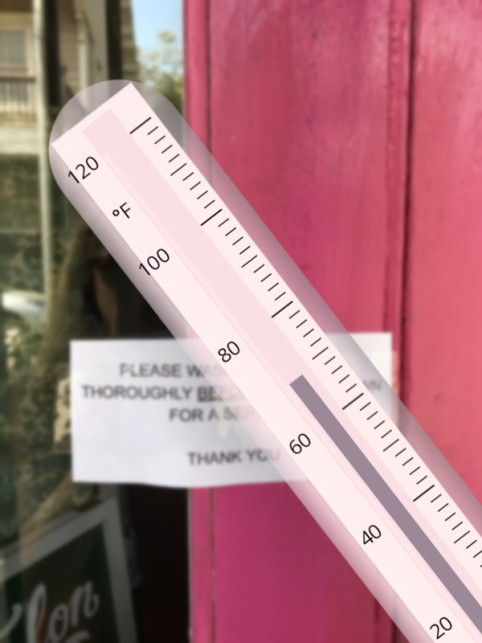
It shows 69 °F
